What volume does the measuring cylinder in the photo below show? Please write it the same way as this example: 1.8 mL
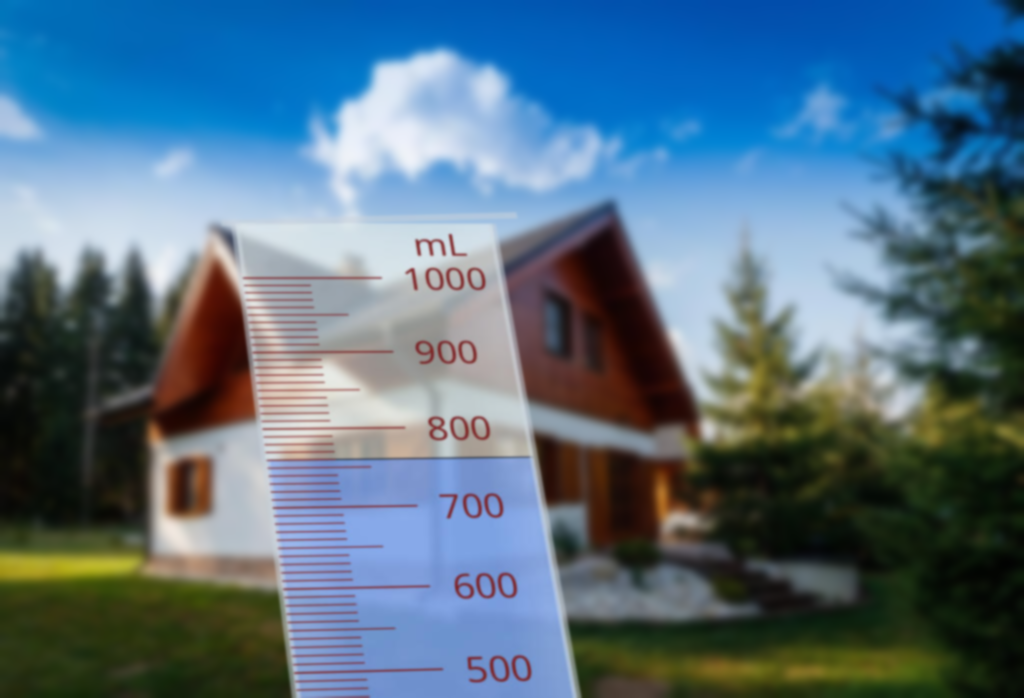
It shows 760 mL
